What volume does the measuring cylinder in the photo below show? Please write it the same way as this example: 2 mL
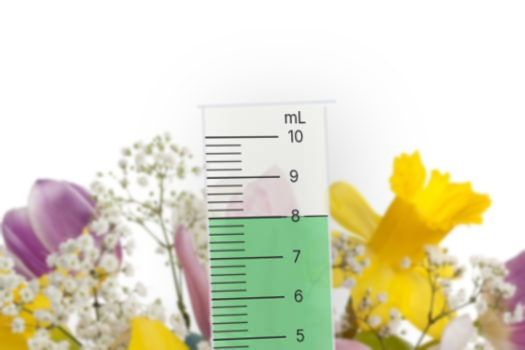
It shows 8 mL
